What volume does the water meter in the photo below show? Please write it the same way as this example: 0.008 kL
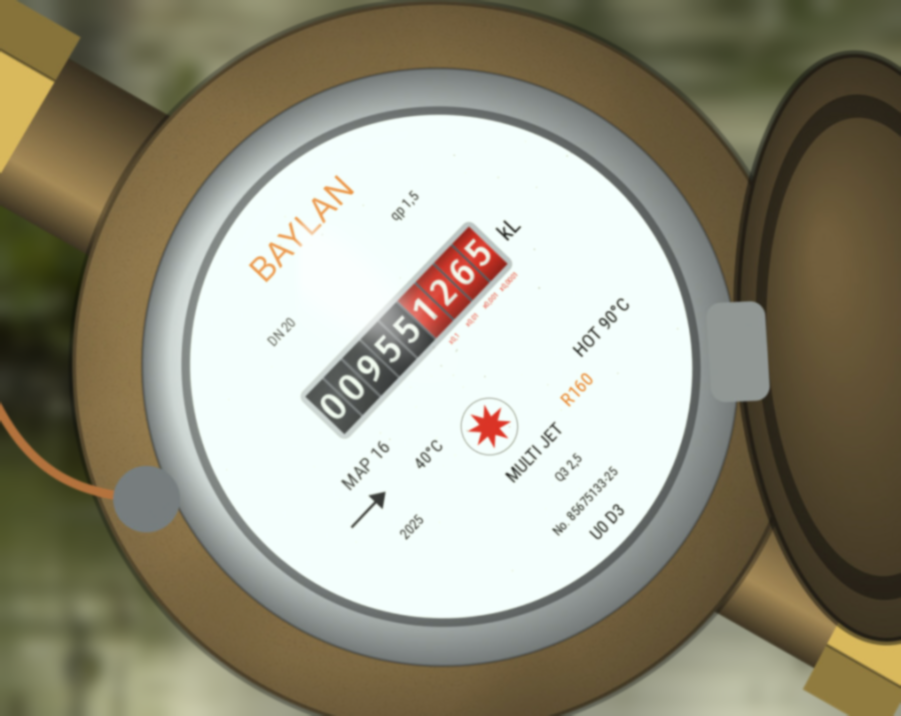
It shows 955.1265 kL
